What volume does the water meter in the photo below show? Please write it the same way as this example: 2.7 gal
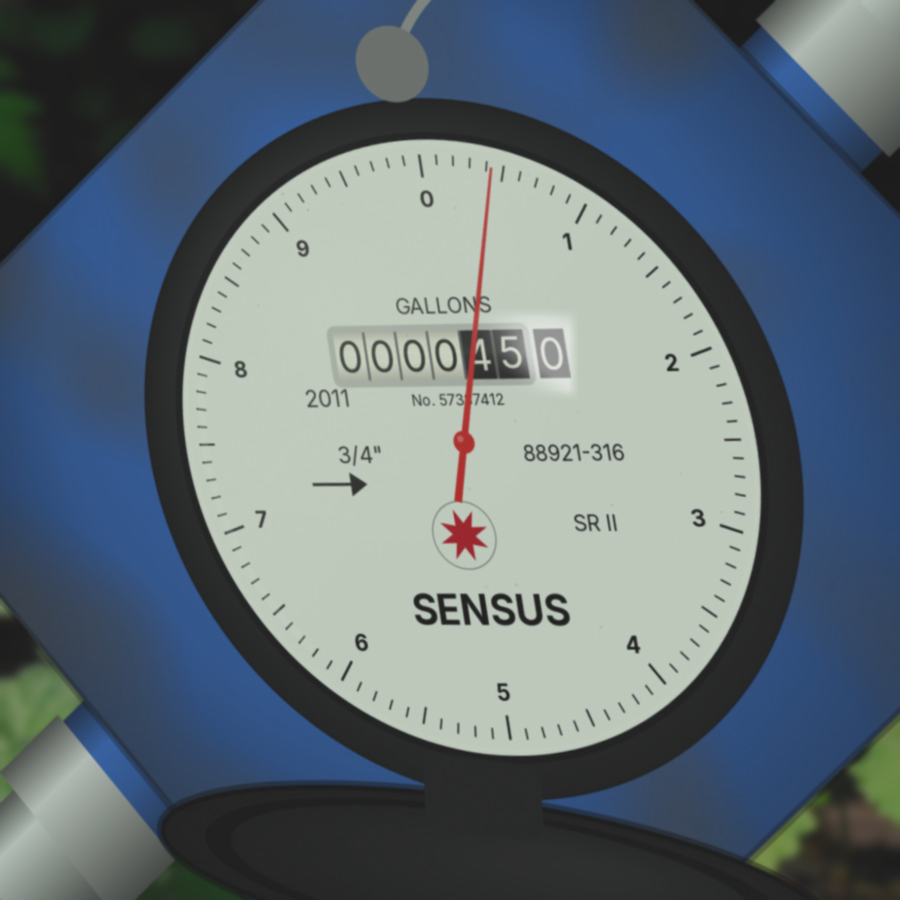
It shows 450.4 gal
